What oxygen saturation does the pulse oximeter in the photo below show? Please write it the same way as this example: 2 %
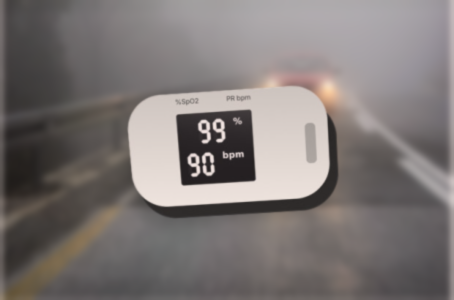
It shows 99 %
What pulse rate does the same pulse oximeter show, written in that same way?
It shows 90 bpm
